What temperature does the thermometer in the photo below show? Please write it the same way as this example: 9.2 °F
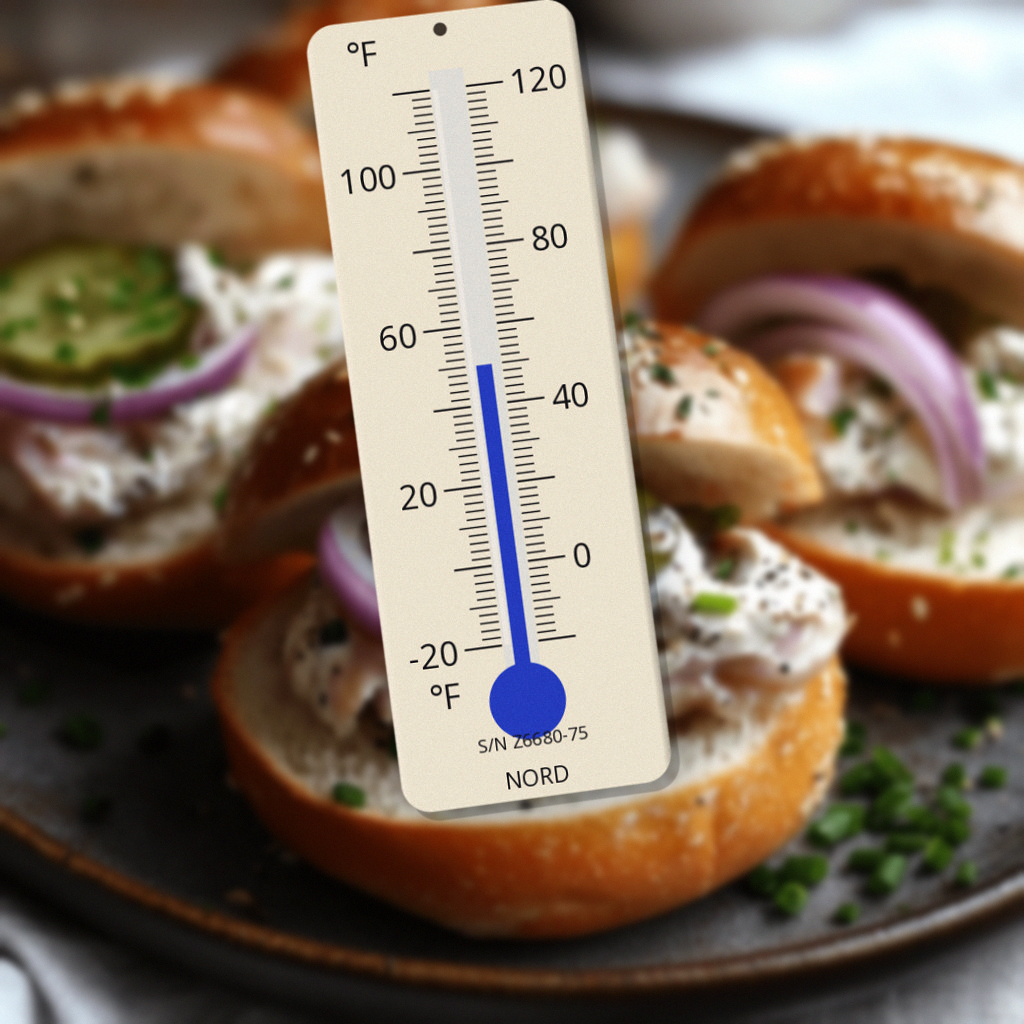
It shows 50 °F
